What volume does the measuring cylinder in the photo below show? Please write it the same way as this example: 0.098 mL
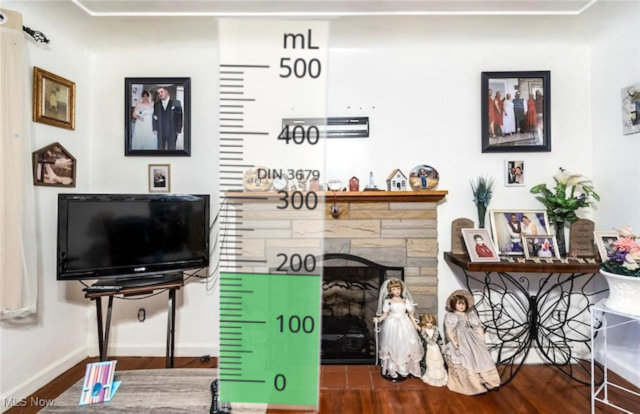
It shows 180 mL
